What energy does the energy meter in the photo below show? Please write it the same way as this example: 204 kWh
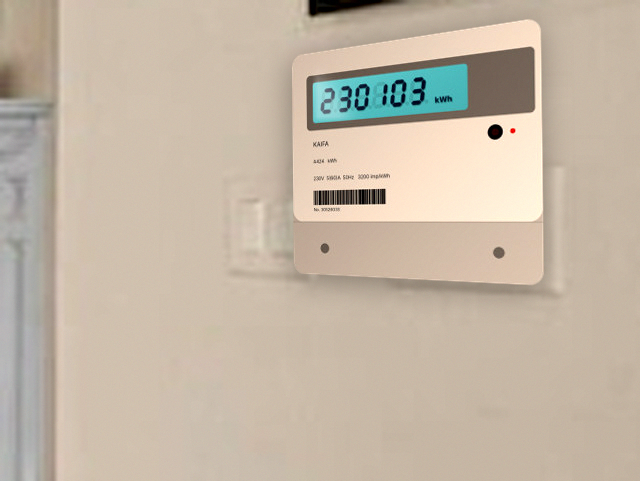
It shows 230103 kWh
